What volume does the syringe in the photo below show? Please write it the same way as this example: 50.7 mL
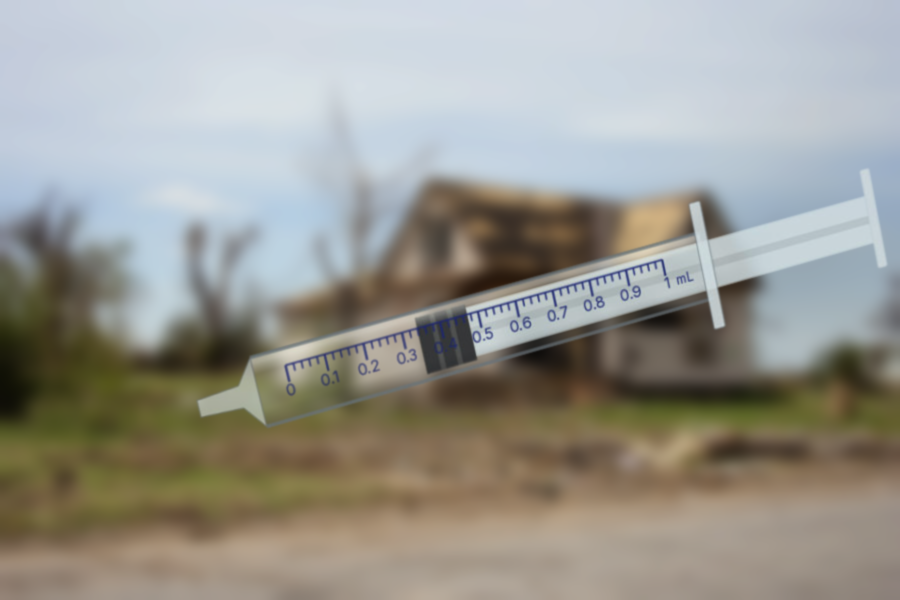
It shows 0.34 mL
